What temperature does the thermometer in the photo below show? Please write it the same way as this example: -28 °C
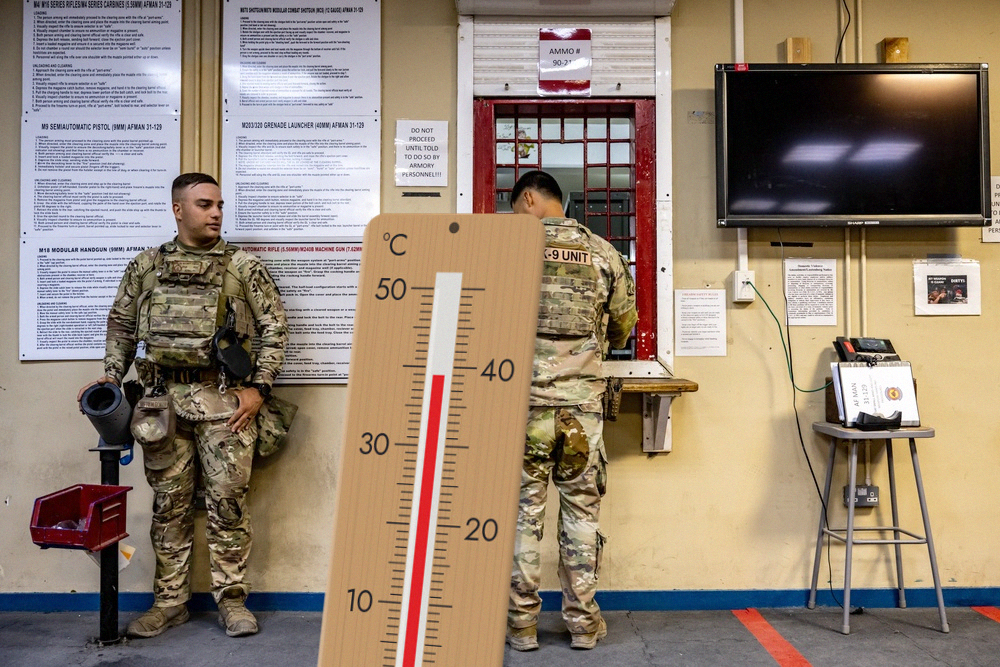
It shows 39 °C
